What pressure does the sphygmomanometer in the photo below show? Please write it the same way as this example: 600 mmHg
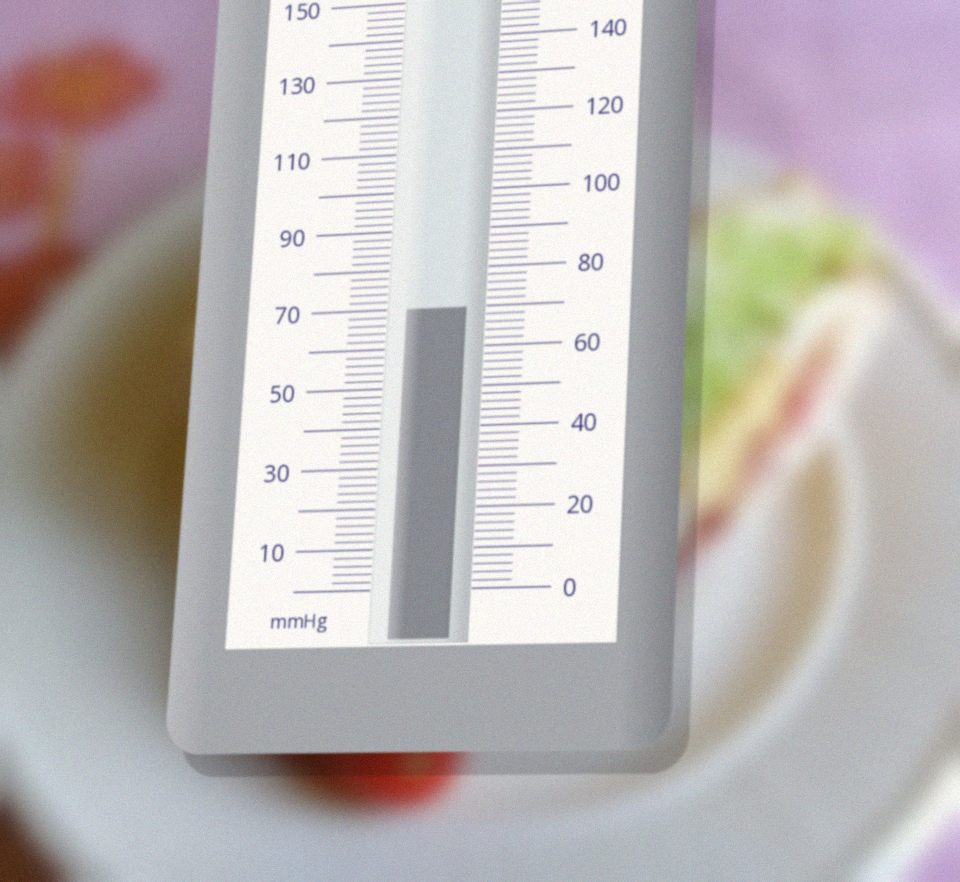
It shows 70 mmHg
